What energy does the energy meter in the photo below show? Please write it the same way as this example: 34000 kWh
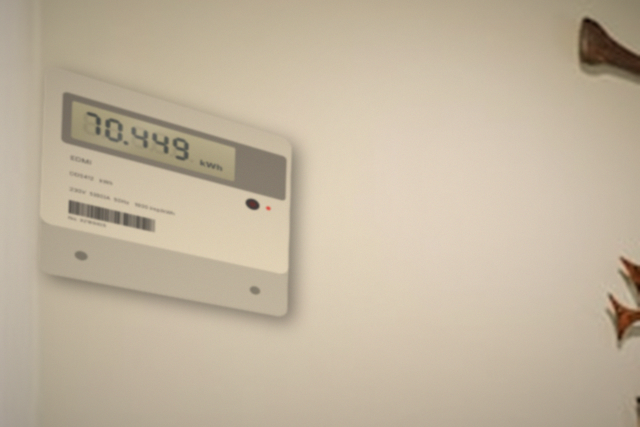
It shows 70.449 kWh
